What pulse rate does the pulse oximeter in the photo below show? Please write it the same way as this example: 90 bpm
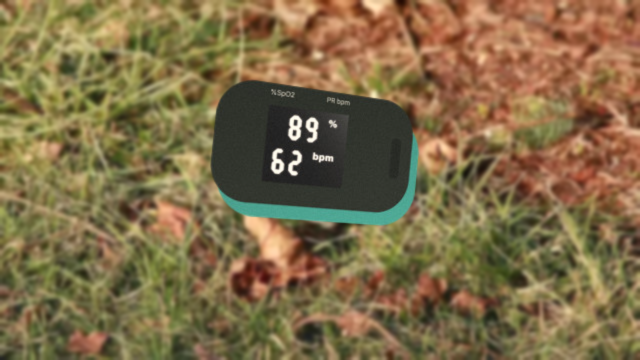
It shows 62 bpm
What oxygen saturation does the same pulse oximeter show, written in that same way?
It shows 89 %
